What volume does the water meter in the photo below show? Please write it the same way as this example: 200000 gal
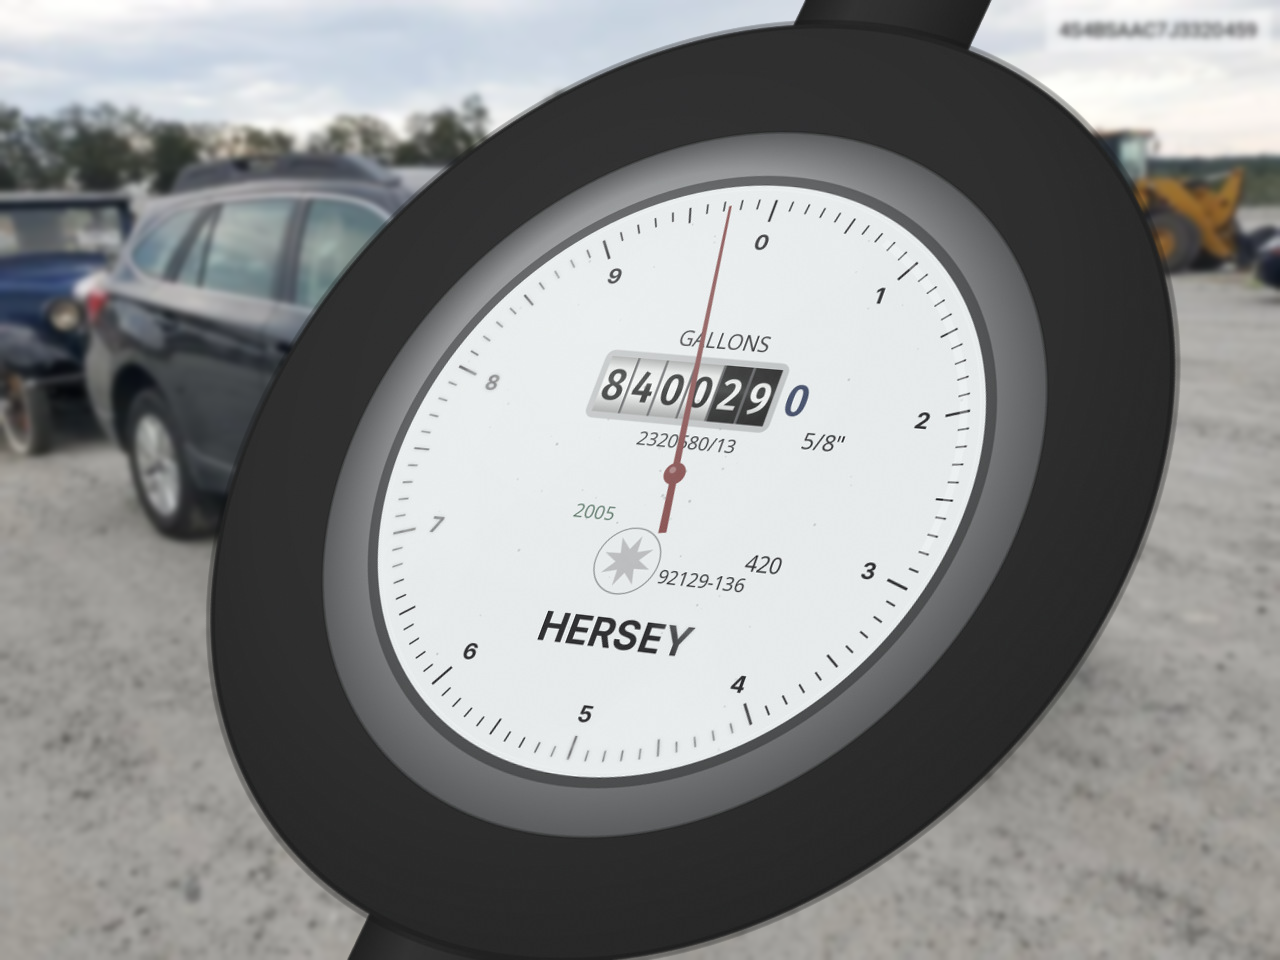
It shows 8400289.7 gal
